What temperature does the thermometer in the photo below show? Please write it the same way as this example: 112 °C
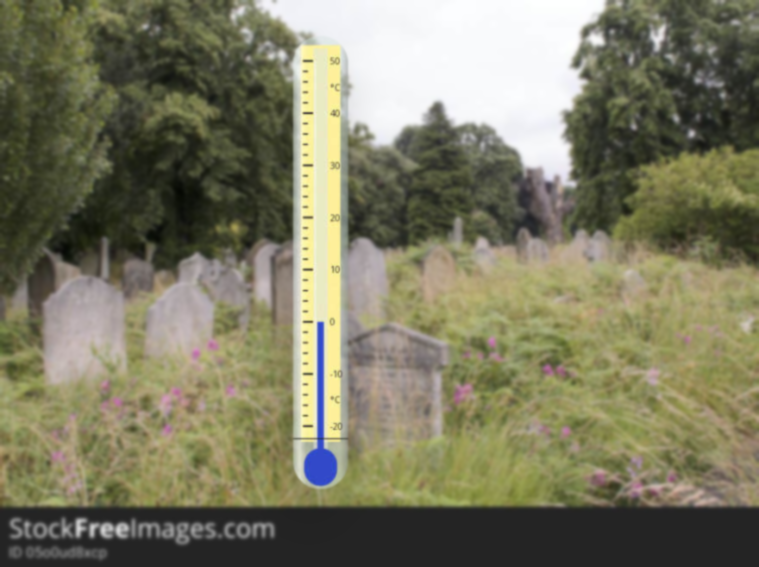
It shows 0 °C
